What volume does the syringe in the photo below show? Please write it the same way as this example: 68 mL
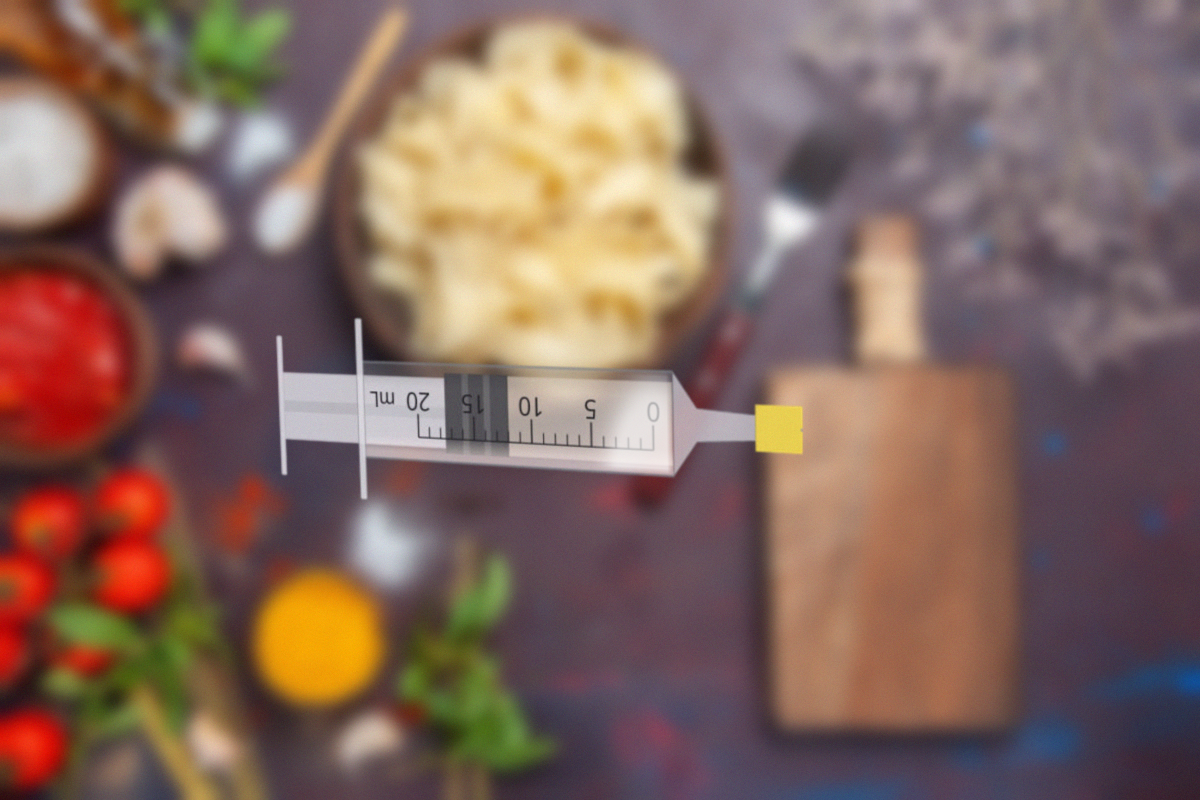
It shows 12 mL
